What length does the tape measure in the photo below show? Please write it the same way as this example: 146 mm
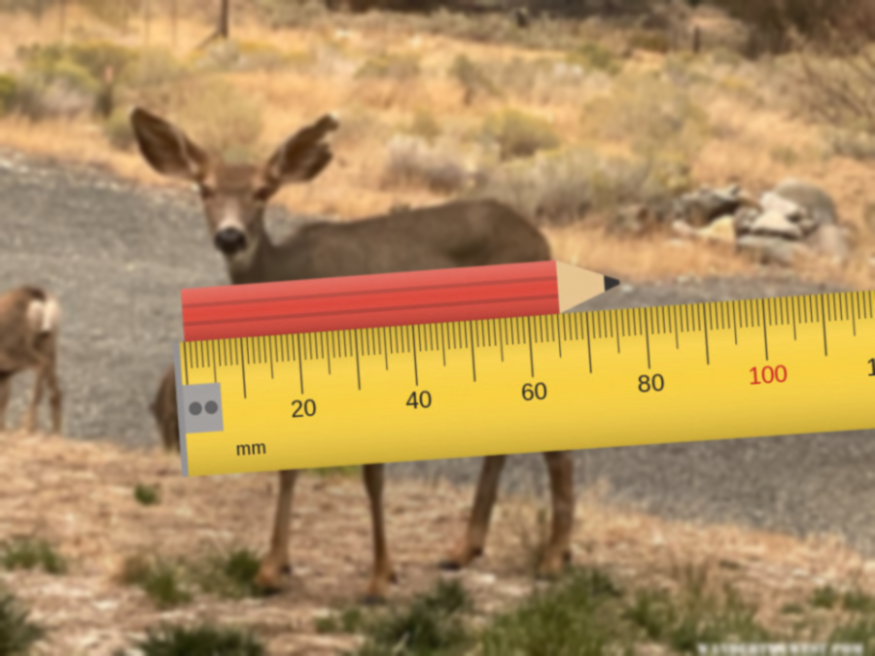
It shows 76 mm
